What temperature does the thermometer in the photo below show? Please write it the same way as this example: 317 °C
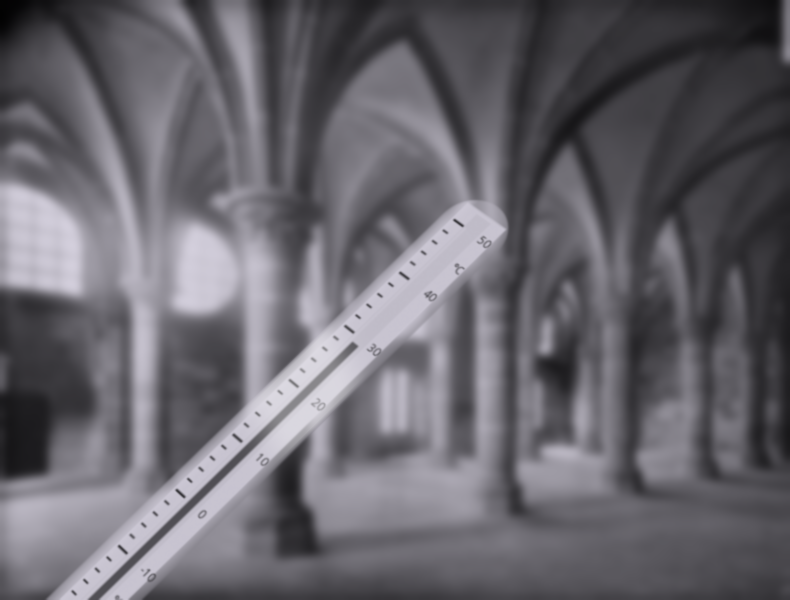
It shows 29 °C
